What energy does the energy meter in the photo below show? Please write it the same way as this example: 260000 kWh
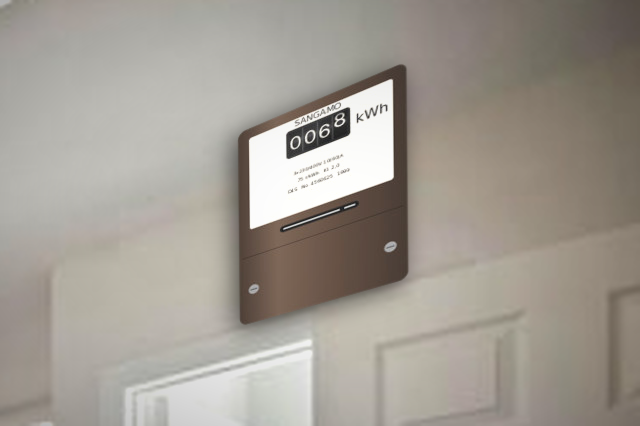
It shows 68 kWh
